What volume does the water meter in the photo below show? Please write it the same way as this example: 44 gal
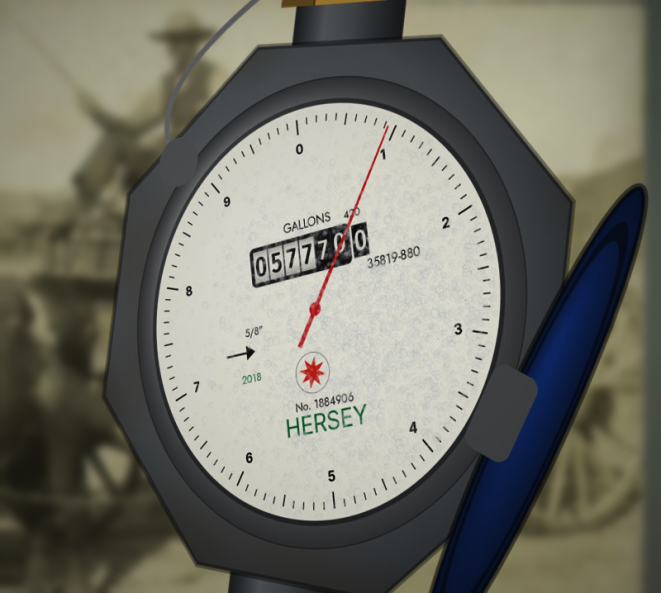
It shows 577700.9 gal
